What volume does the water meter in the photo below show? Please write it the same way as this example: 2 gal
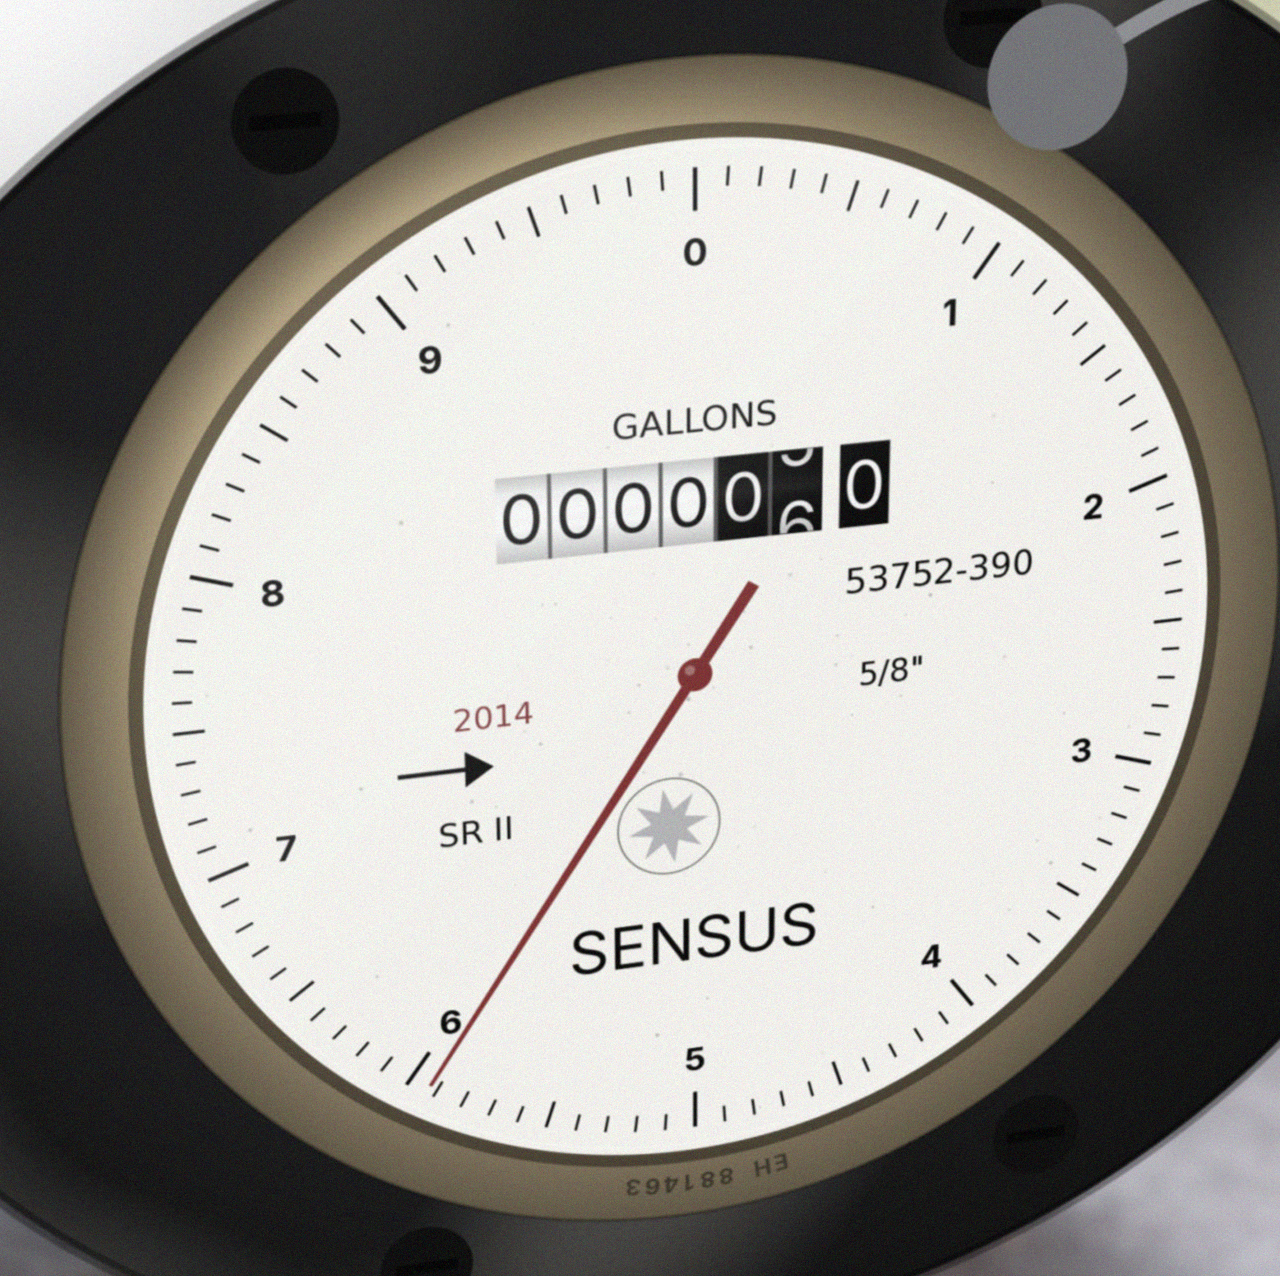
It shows 55.9 gal
